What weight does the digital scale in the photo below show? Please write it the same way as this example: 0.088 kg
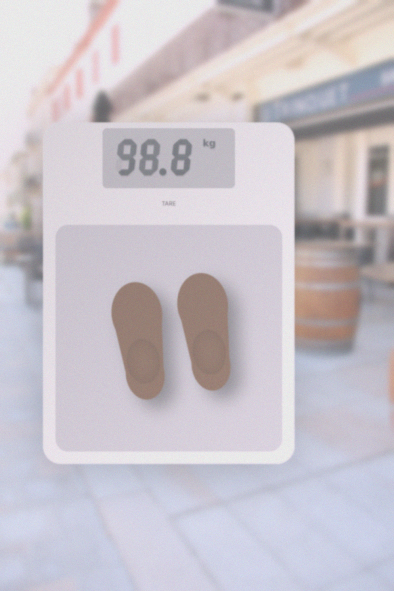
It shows 98.8 kg
